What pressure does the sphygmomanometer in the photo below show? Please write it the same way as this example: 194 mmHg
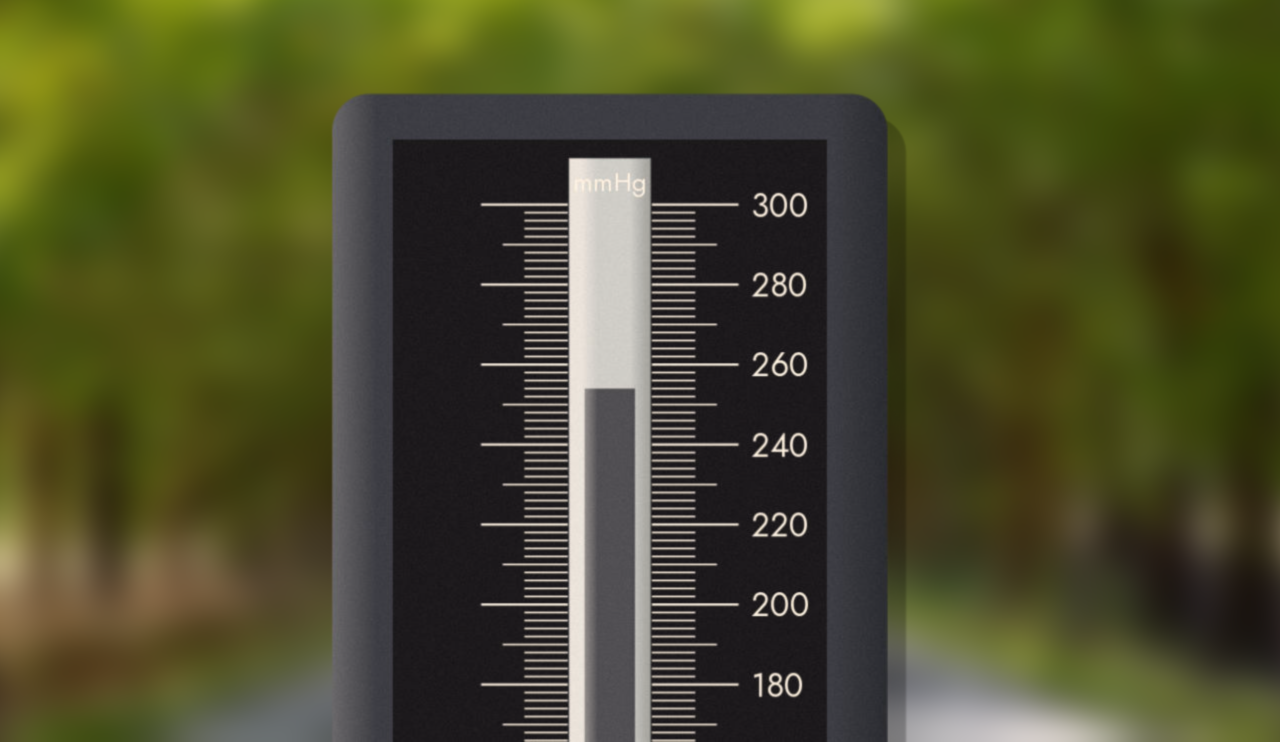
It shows 254 mmHg
